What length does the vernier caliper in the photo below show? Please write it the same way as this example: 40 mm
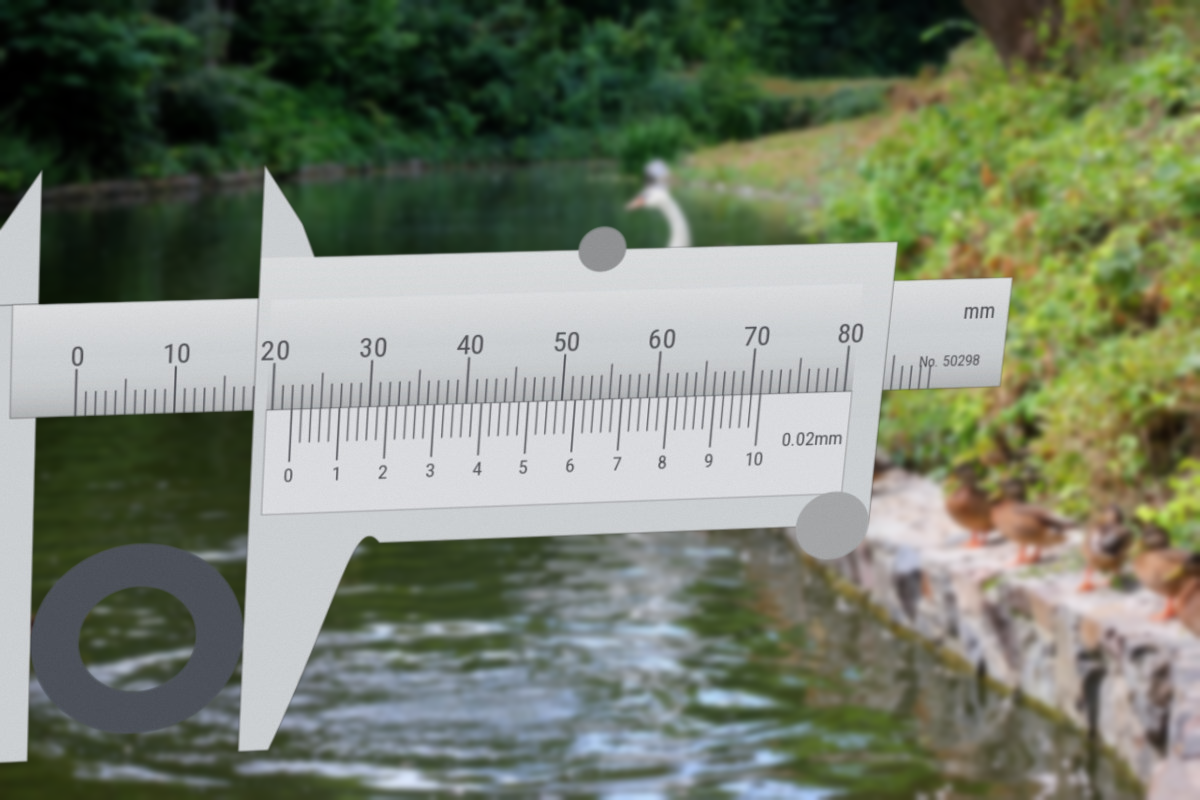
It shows 22.0 mm
